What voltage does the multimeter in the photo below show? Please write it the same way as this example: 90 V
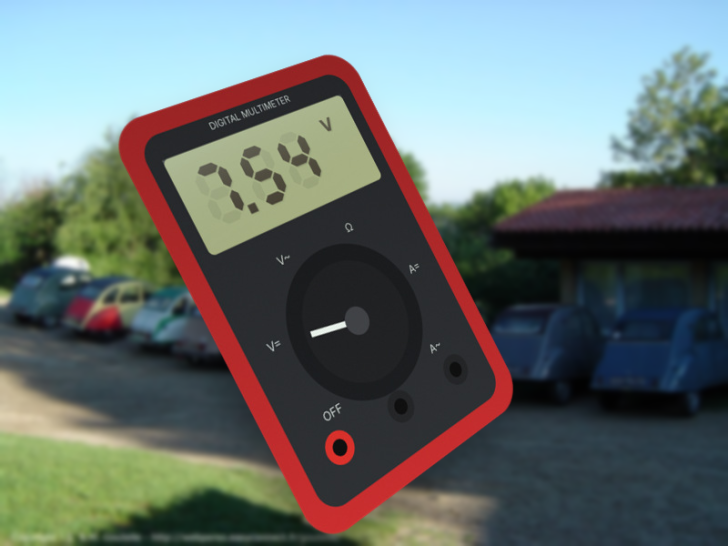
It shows 7.54 V
